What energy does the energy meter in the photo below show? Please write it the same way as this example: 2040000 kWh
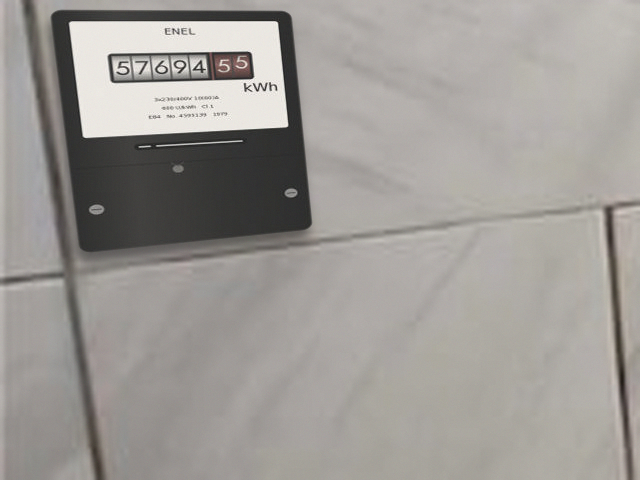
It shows 57694.55 kWh
